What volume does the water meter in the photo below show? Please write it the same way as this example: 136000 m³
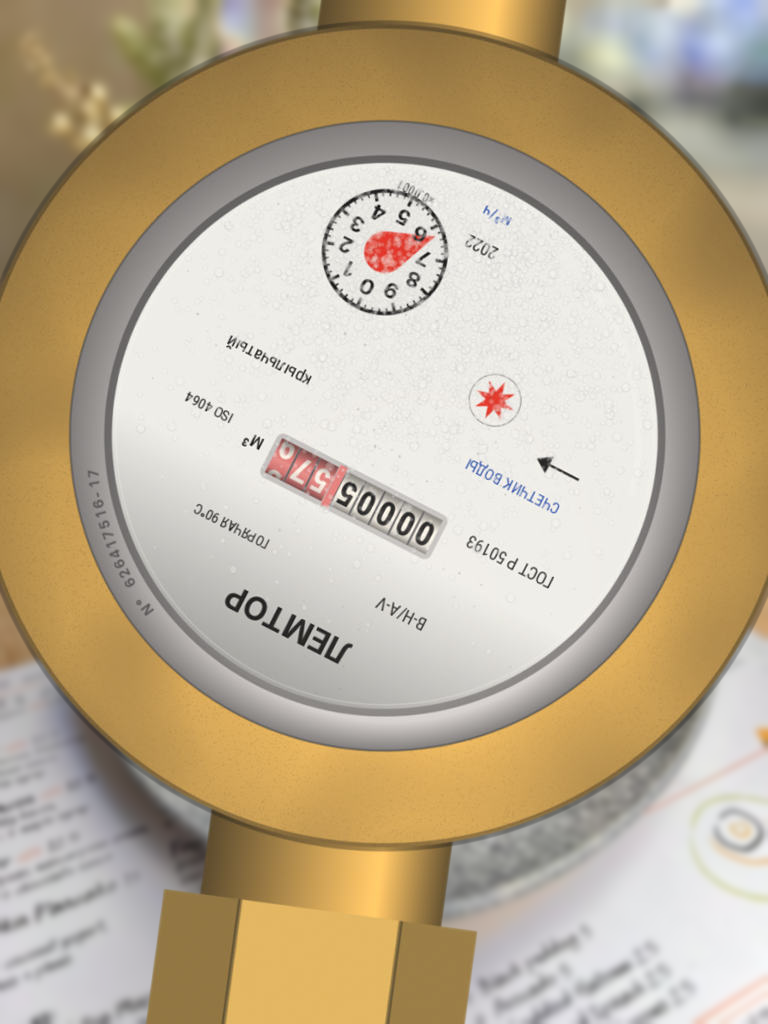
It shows 5.5786 m³
